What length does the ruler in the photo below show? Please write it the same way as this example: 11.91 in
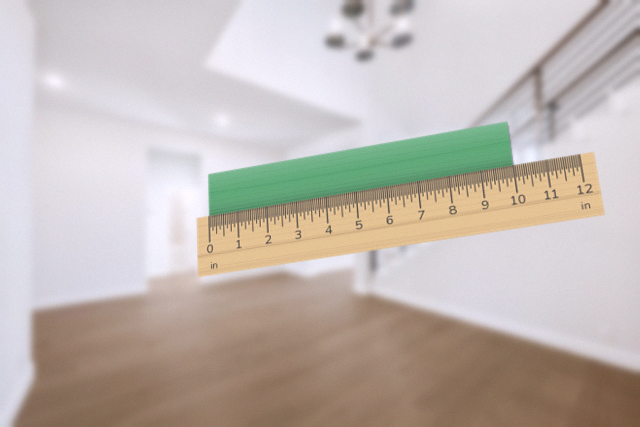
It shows 10 in
